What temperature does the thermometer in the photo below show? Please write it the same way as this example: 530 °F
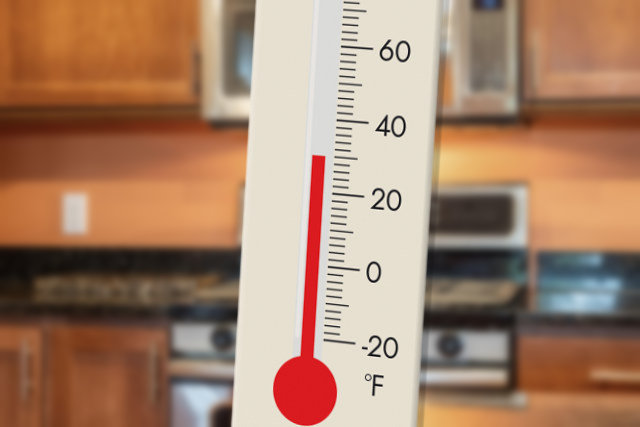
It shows 30 °F
